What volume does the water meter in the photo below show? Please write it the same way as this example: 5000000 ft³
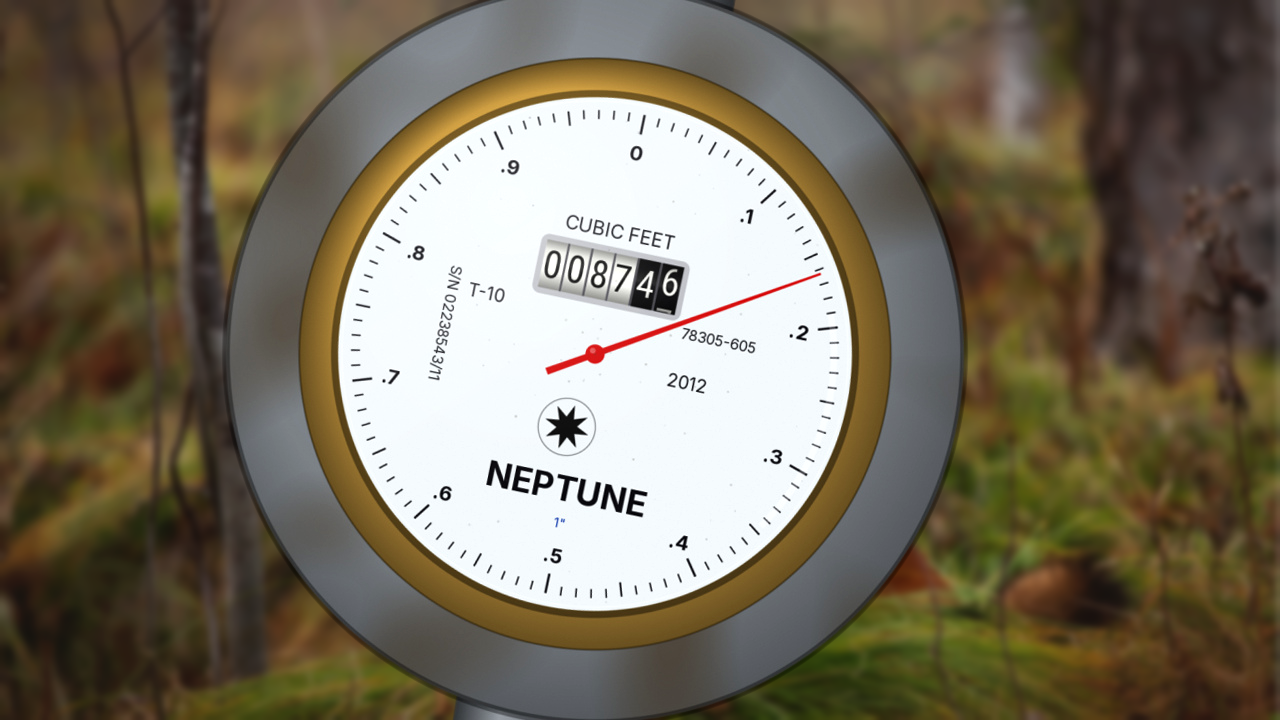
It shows 8746.16 ft³
